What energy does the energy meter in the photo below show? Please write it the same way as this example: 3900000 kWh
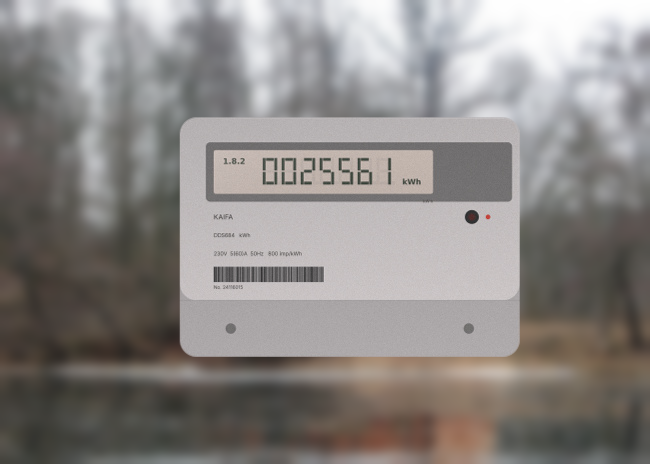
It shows 25561 kWh
